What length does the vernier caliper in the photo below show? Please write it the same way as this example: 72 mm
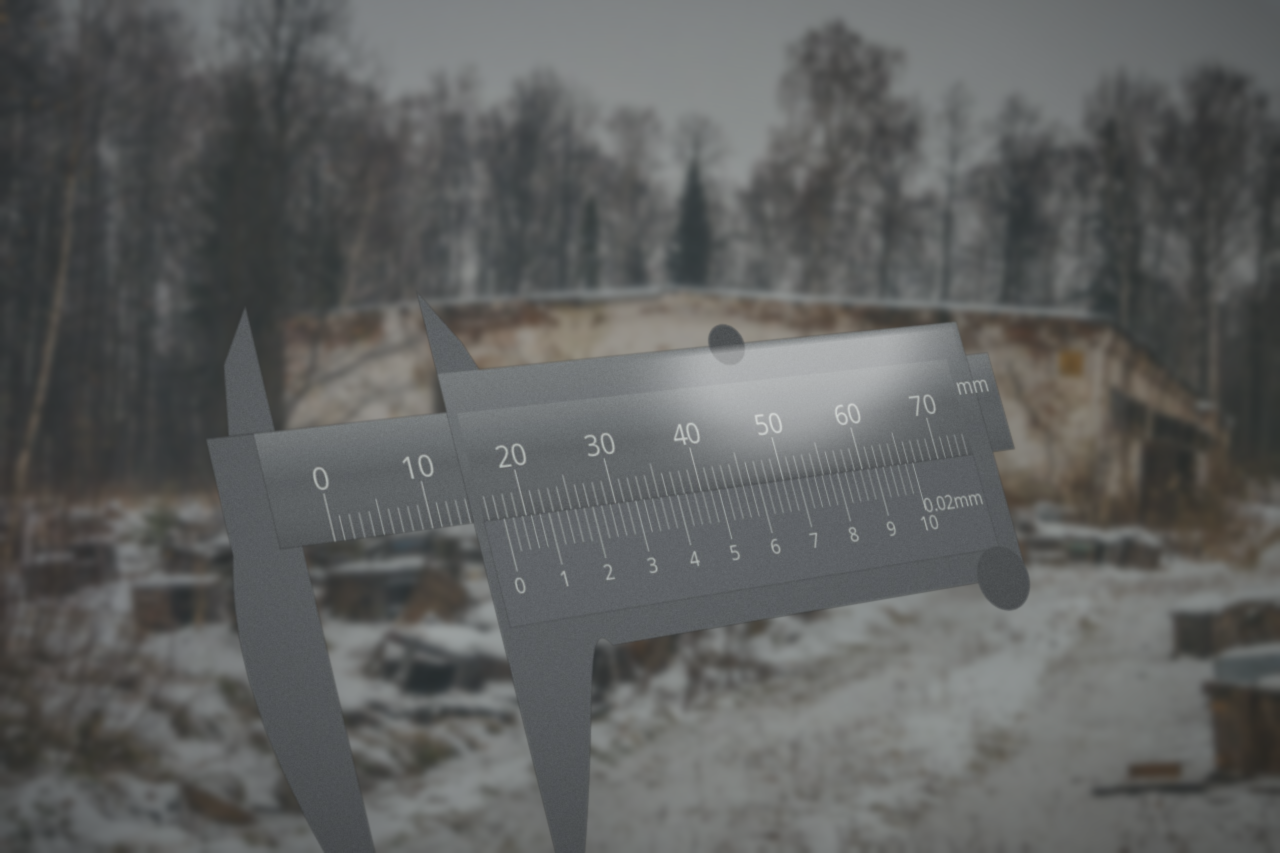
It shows 17.6 mm
